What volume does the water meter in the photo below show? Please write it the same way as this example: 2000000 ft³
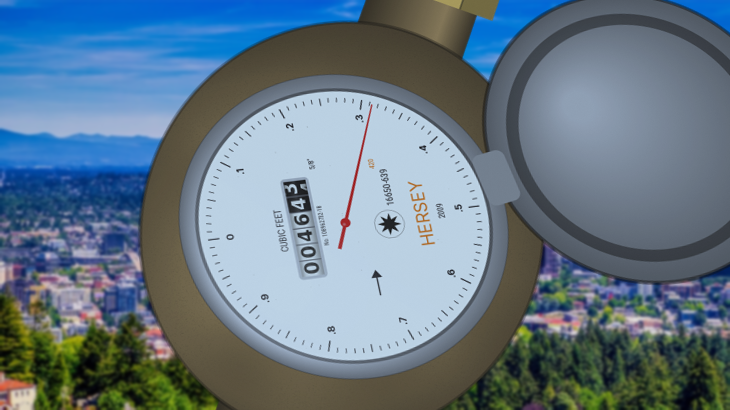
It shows 4643.31 ft³
